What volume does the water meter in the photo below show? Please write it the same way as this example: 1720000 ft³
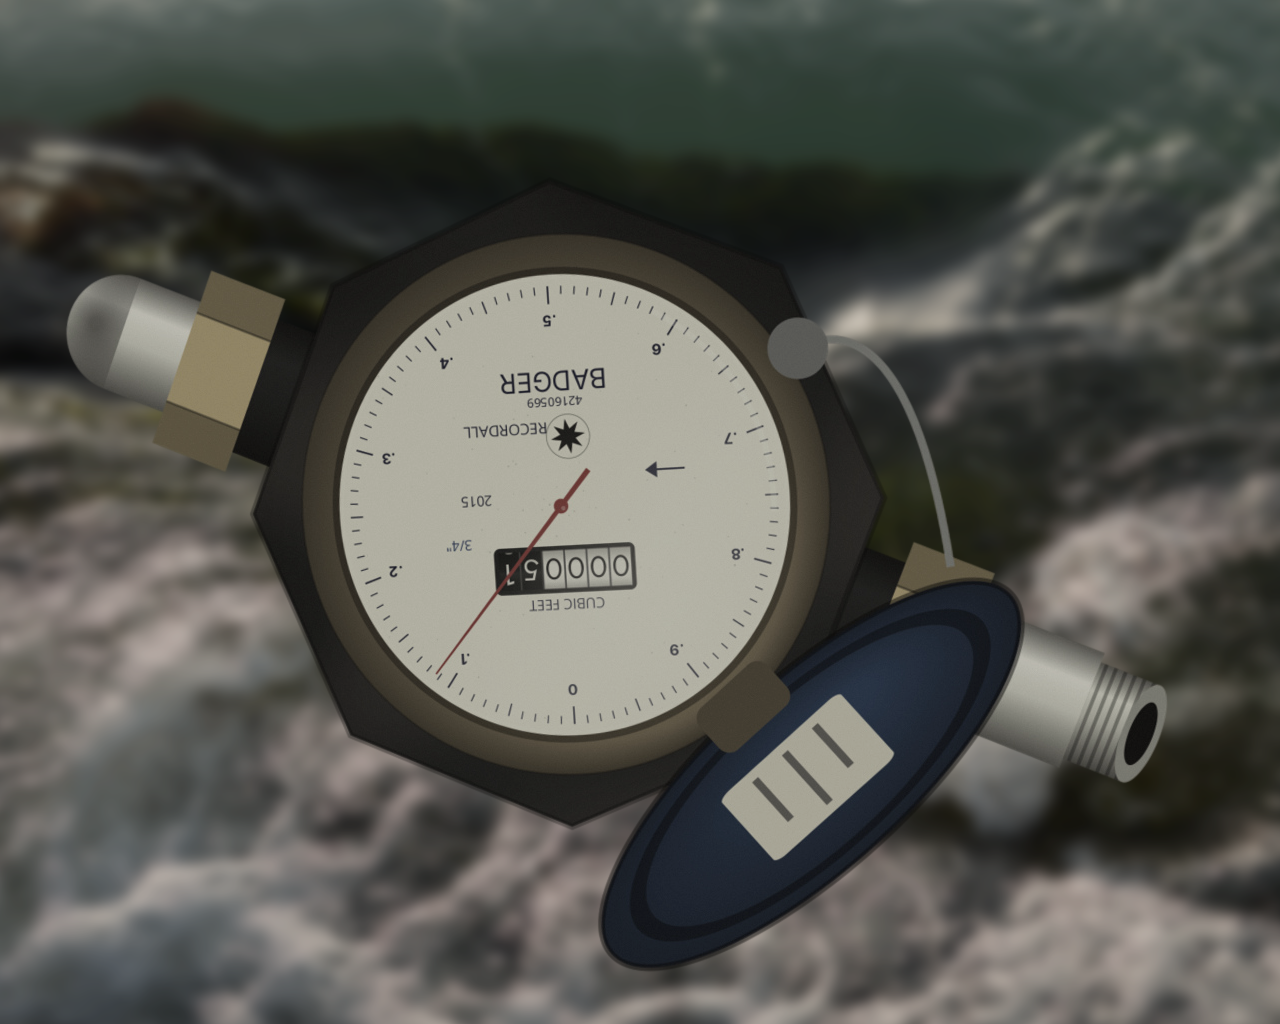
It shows 51.11 ft³
